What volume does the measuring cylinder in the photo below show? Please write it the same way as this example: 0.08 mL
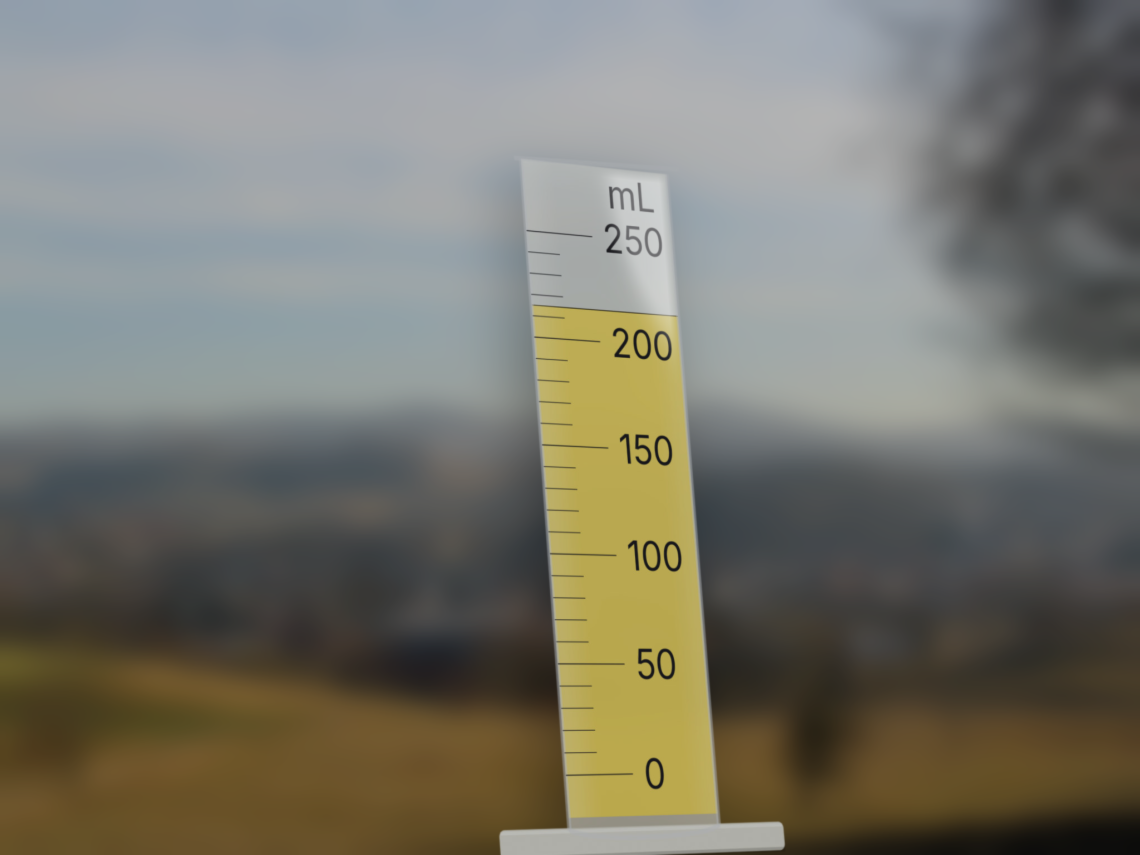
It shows 215 mL
